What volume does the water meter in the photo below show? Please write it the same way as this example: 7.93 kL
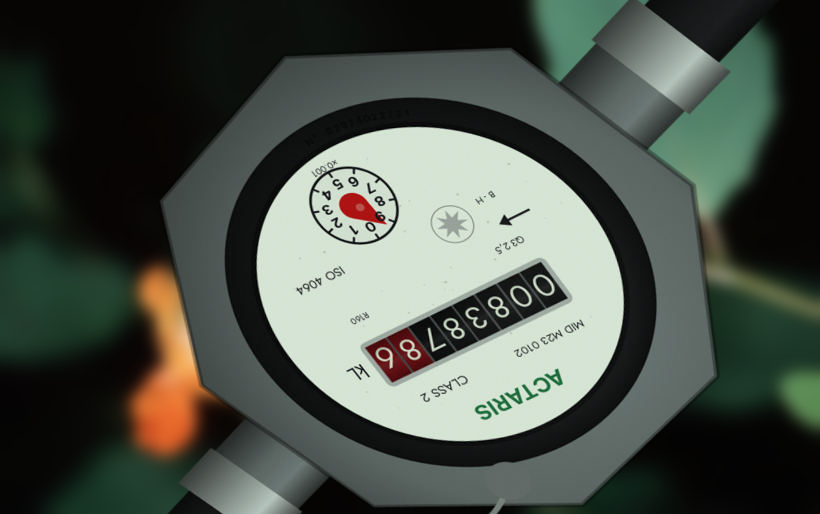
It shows 8387.859 kL
